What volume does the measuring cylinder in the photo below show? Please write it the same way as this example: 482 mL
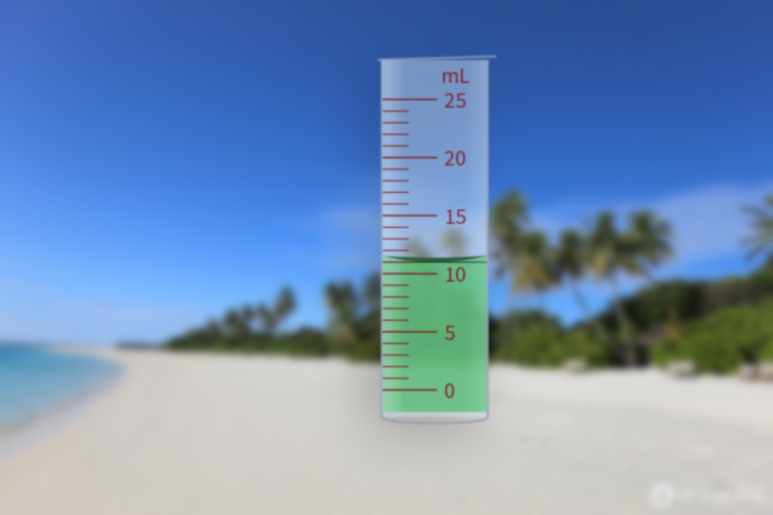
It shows 11 mL
